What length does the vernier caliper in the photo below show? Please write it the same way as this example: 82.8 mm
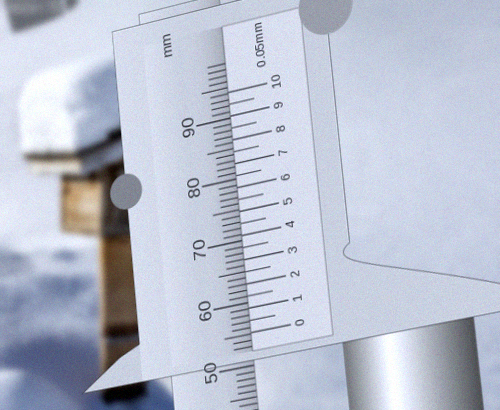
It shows 55.2 mm
